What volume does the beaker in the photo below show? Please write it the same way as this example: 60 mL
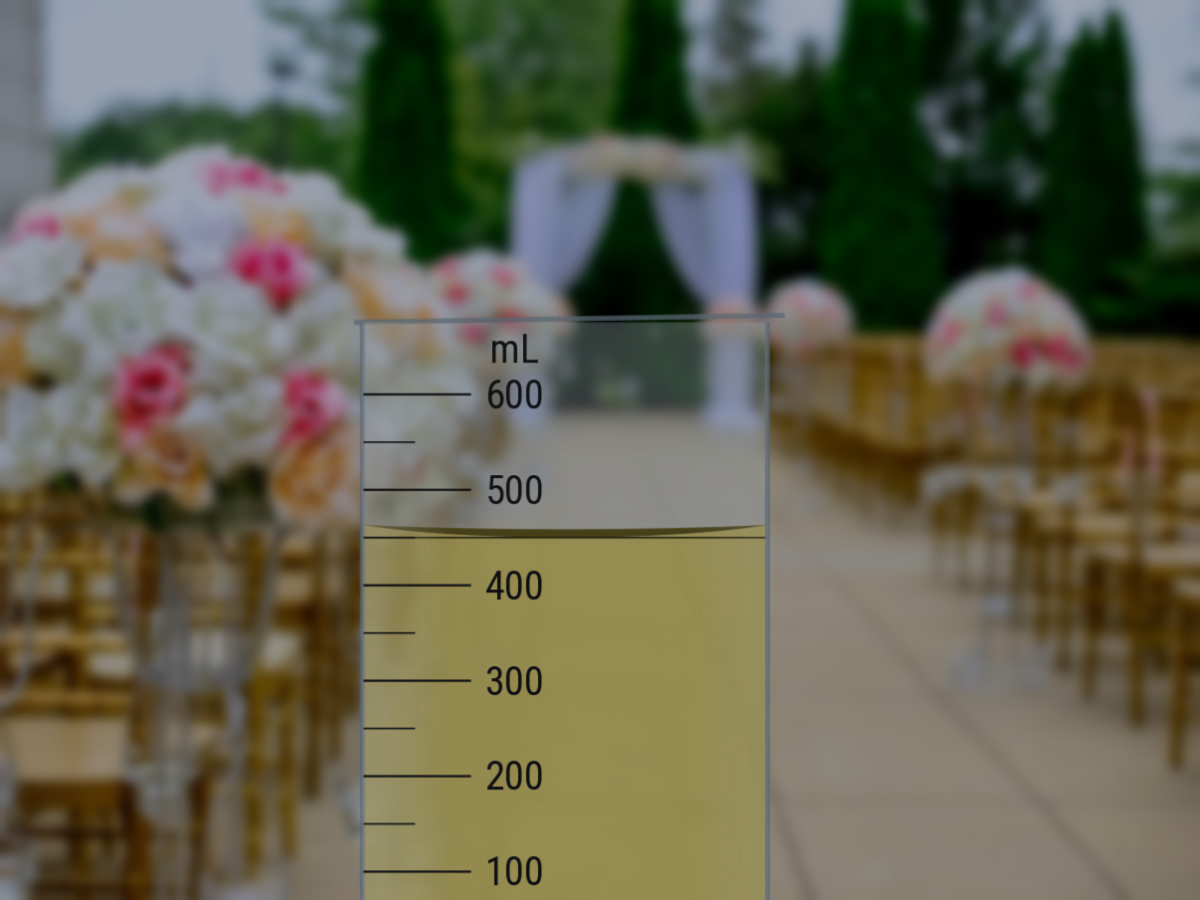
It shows 450 mL
